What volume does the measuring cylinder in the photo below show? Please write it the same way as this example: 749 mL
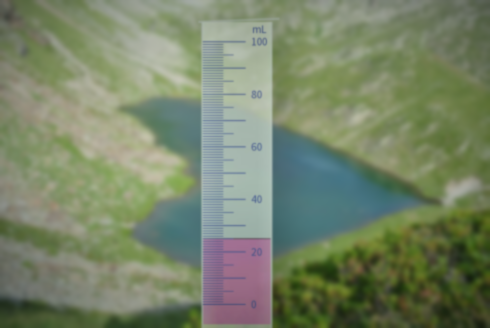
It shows 25 mL
